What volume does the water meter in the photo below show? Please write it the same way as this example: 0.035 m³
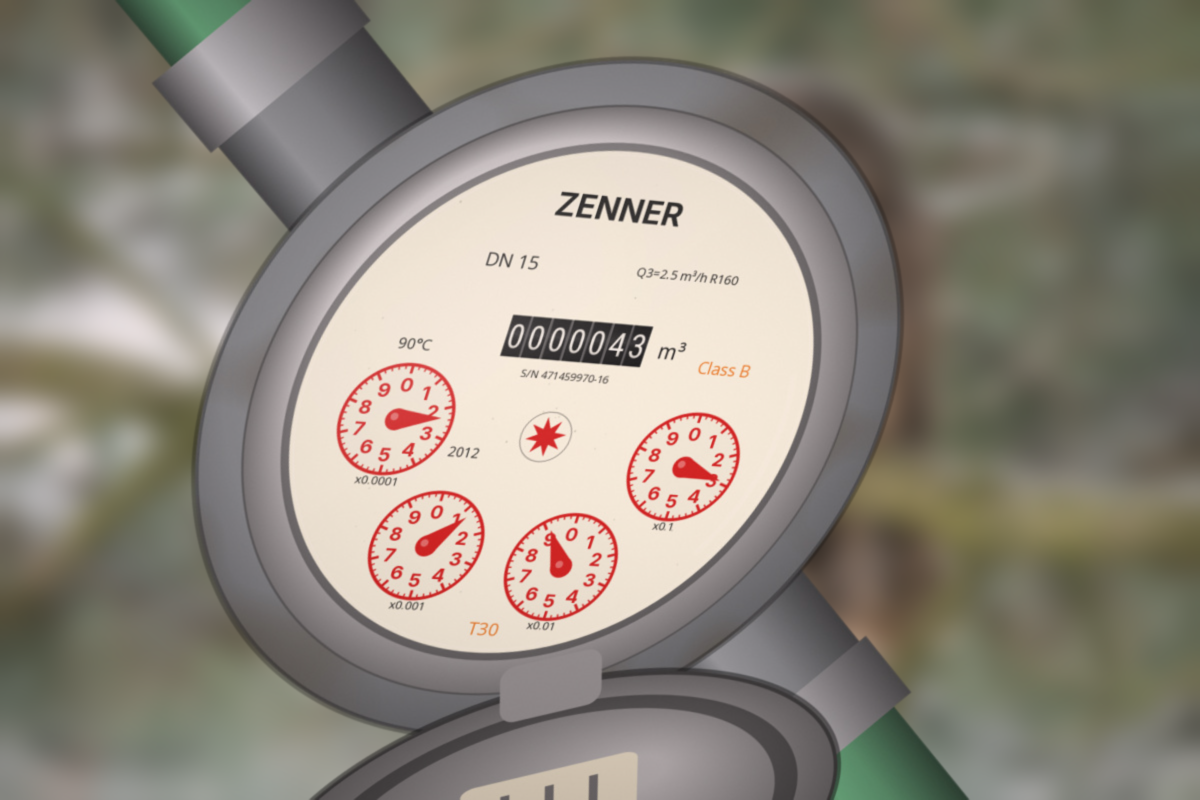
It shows 43.2912 m³
